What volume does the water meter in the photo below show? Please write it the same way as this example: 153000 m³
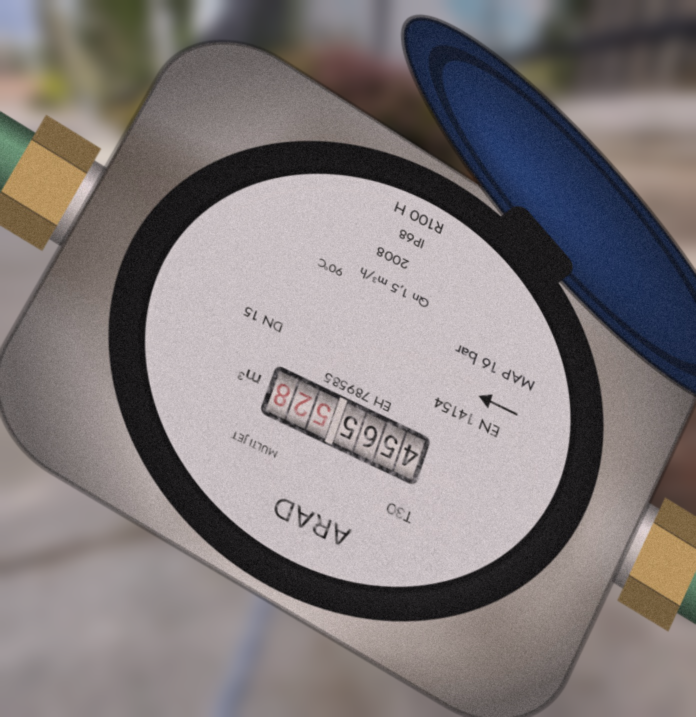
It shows 4565.528 m³
